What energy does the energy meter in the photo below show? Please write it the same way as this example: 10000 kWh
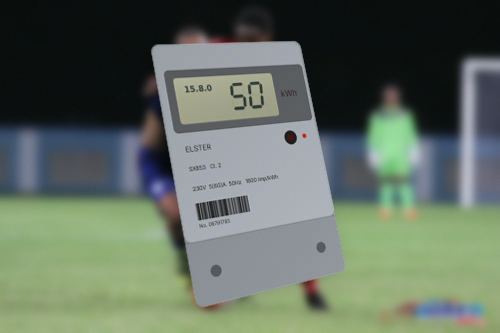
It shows 50 kWh
